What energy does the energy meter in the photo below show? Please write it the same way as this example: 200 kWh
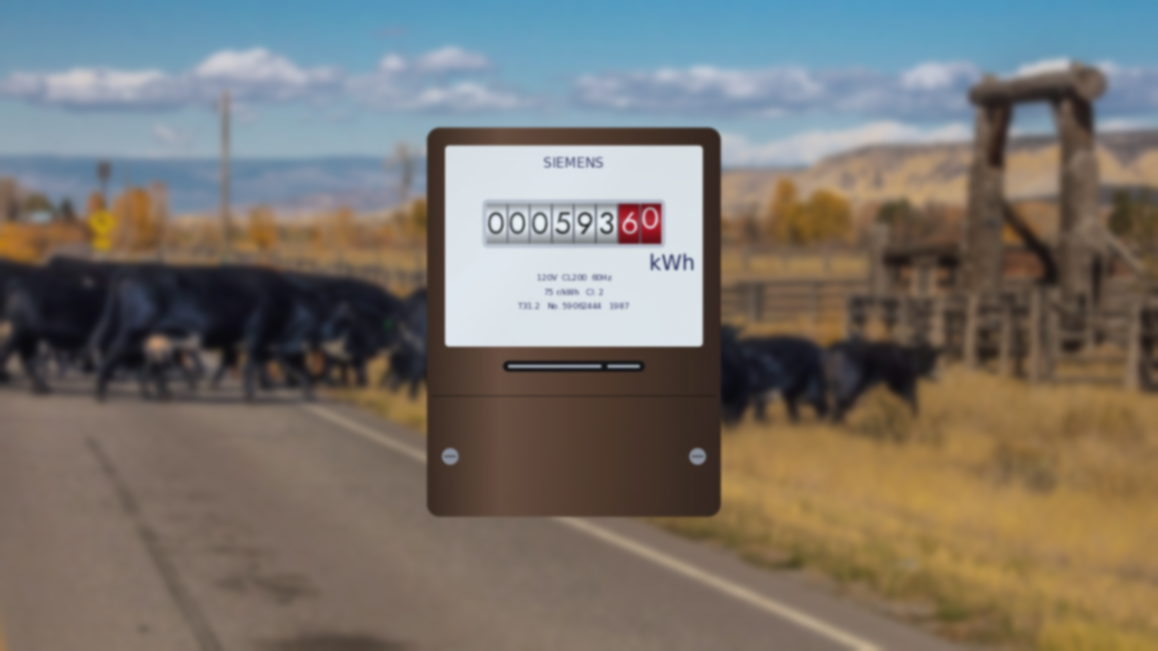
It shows 593.60 kWh
